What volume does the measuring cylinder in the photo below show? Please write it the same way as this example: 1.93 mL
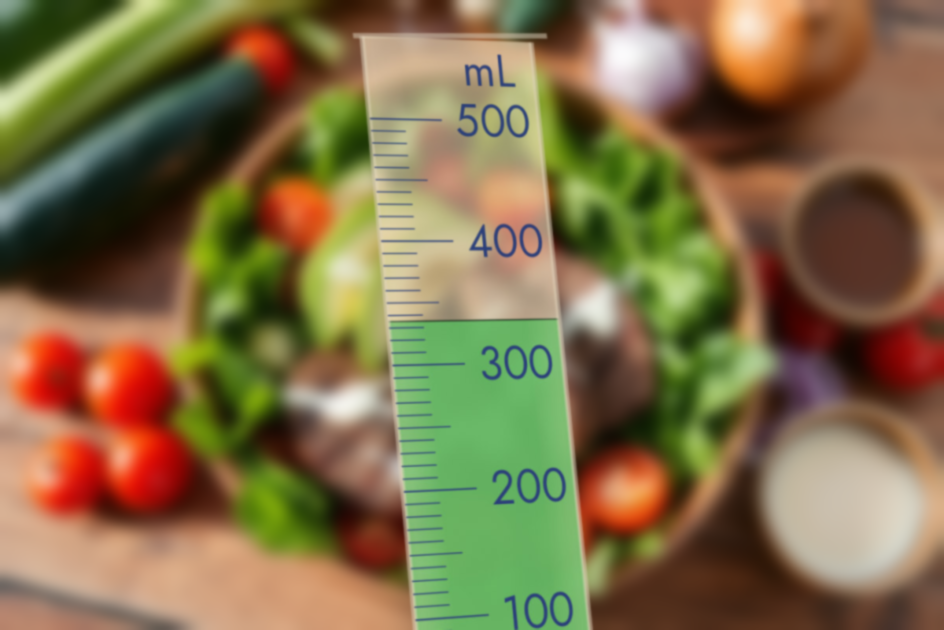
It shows 335 mL
